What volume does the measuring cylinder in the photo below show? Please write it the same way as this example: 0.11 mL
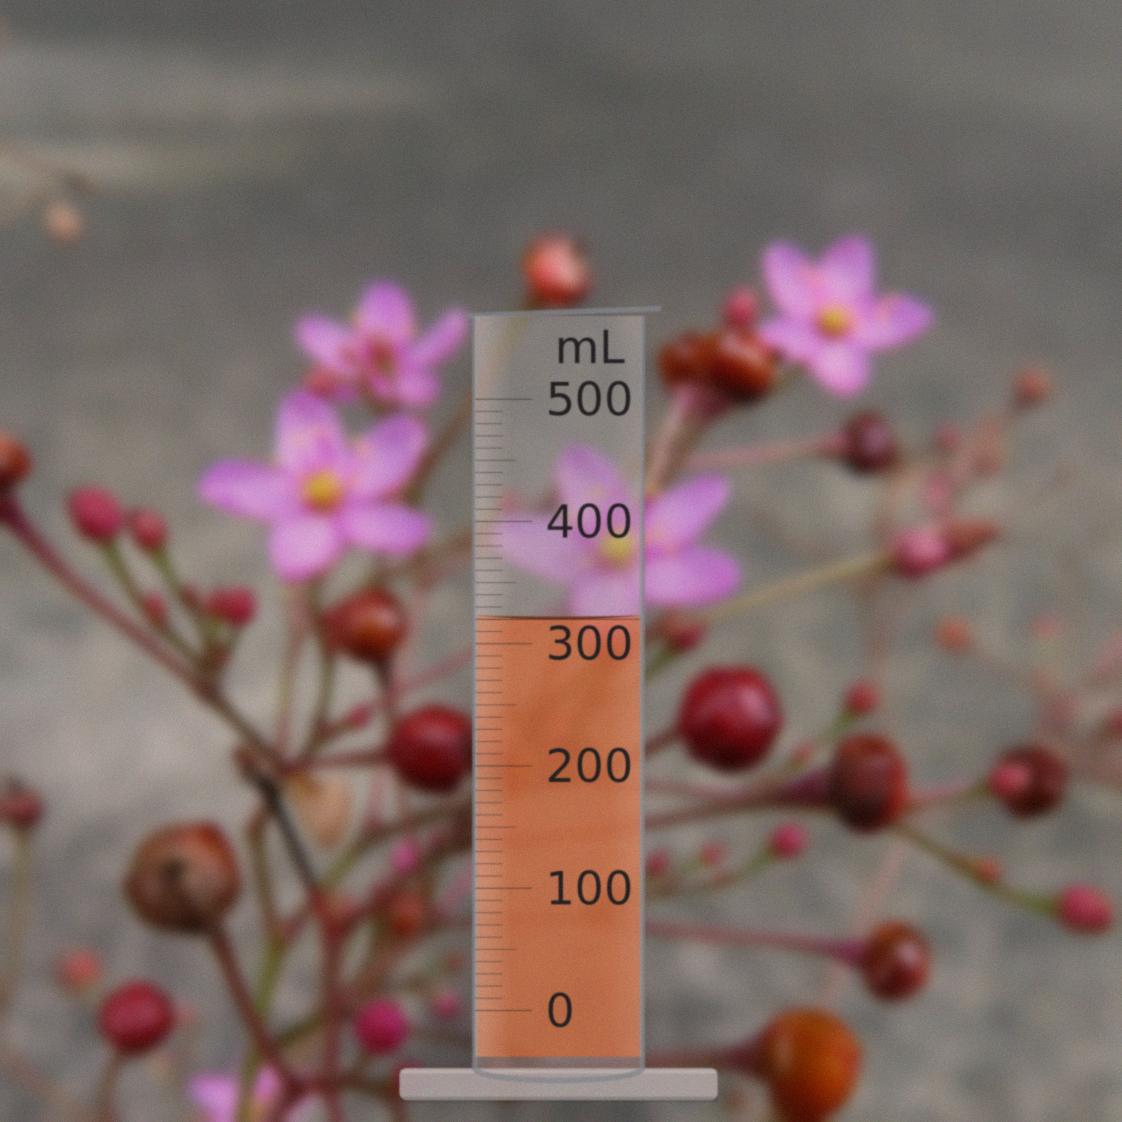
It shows 320 mL
